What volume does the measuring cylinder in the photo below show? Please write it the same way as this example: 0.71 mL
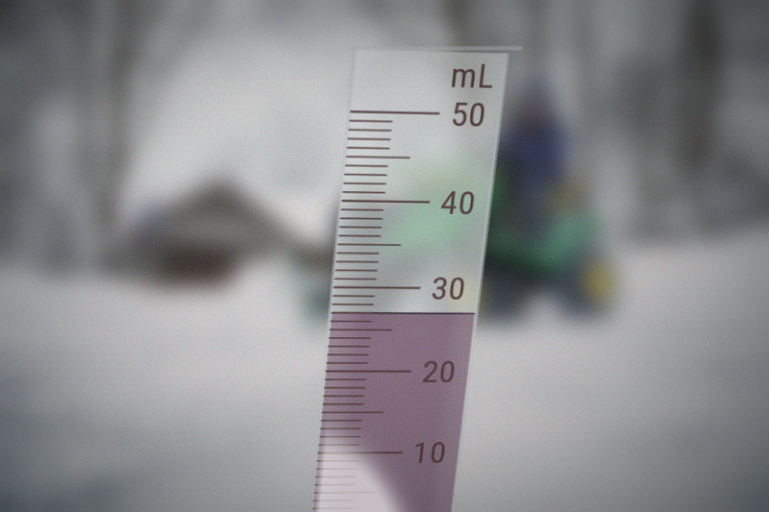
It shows 27 mL
